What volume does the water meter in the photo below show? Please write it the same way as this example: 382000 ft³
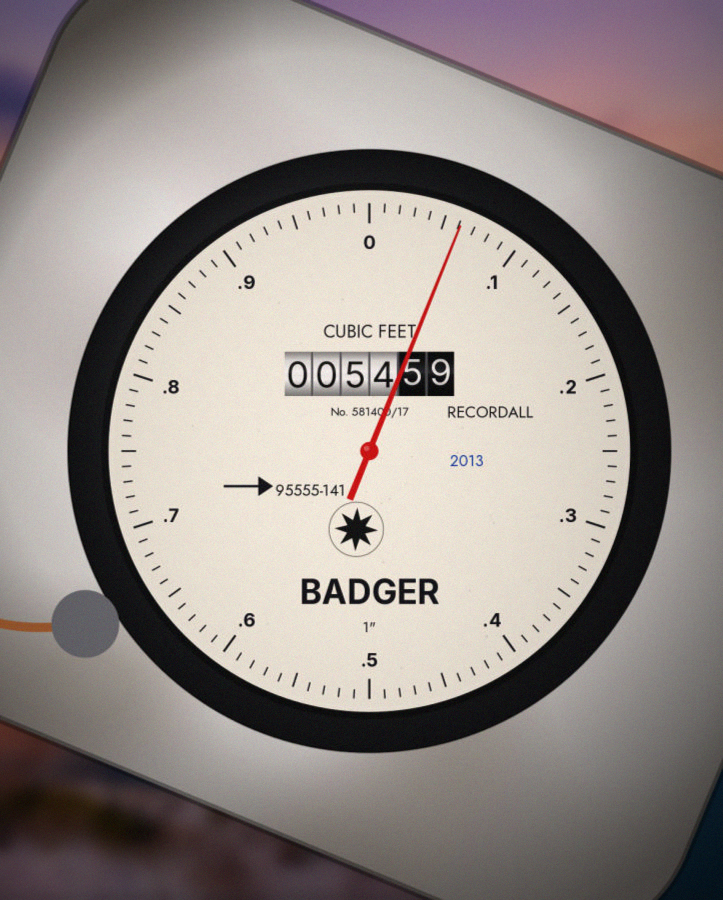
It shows 5459.06 ft³
